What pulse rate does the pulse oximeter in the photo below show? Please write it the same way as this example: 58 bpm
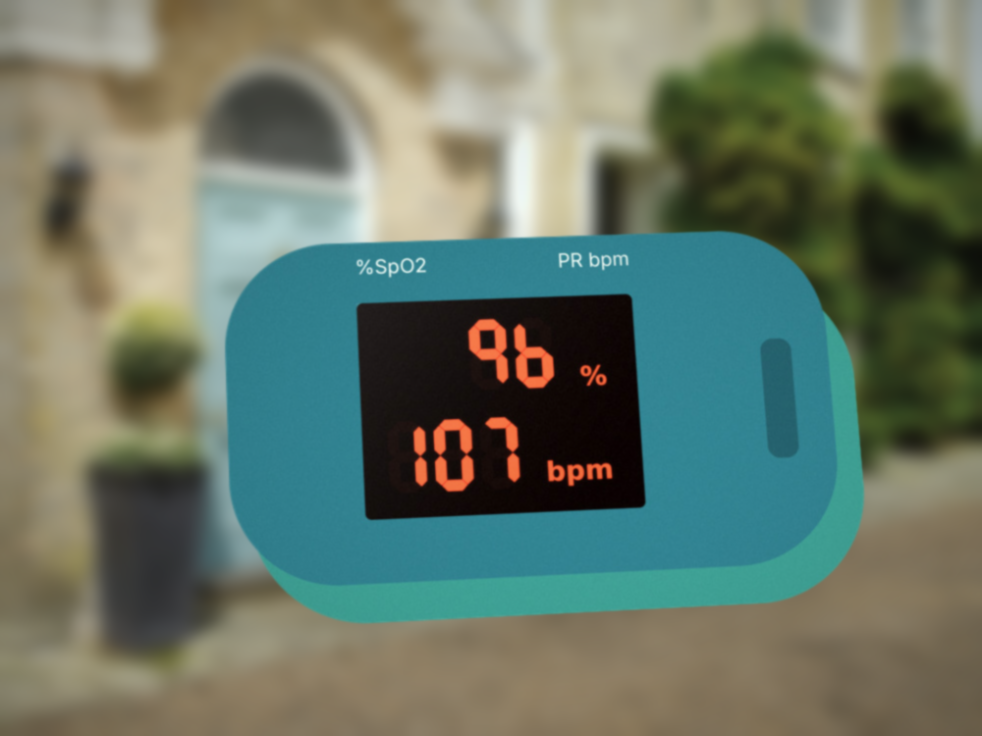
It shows 107 bpm
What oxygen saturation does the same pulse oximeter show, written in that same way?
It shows 96 %
